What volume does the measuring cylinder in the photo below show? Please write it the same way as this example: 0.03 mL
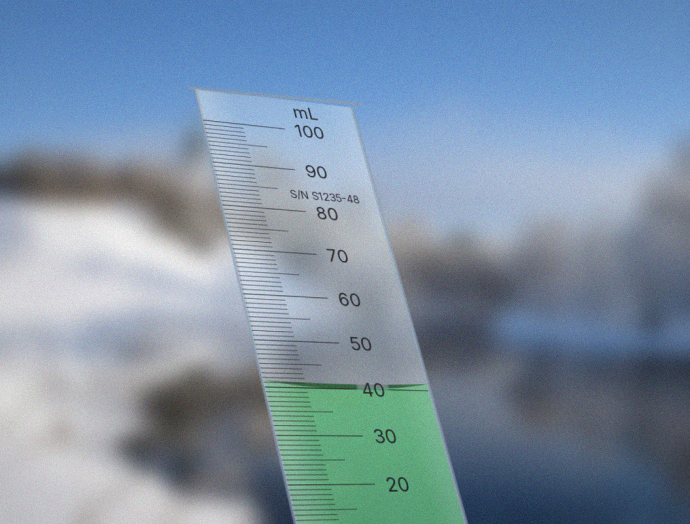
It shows 40 mL
